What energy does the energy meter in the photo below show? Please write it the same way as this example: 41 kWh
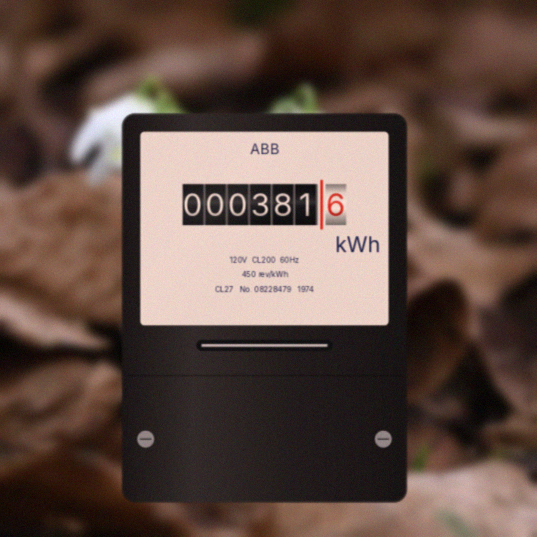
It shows 381.6 kWh
